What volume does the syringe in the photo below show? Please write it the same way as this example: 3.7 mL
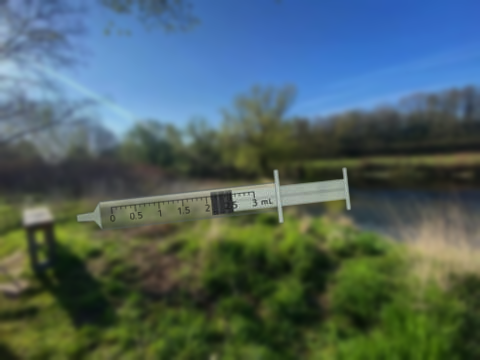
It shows 2.1 mL
